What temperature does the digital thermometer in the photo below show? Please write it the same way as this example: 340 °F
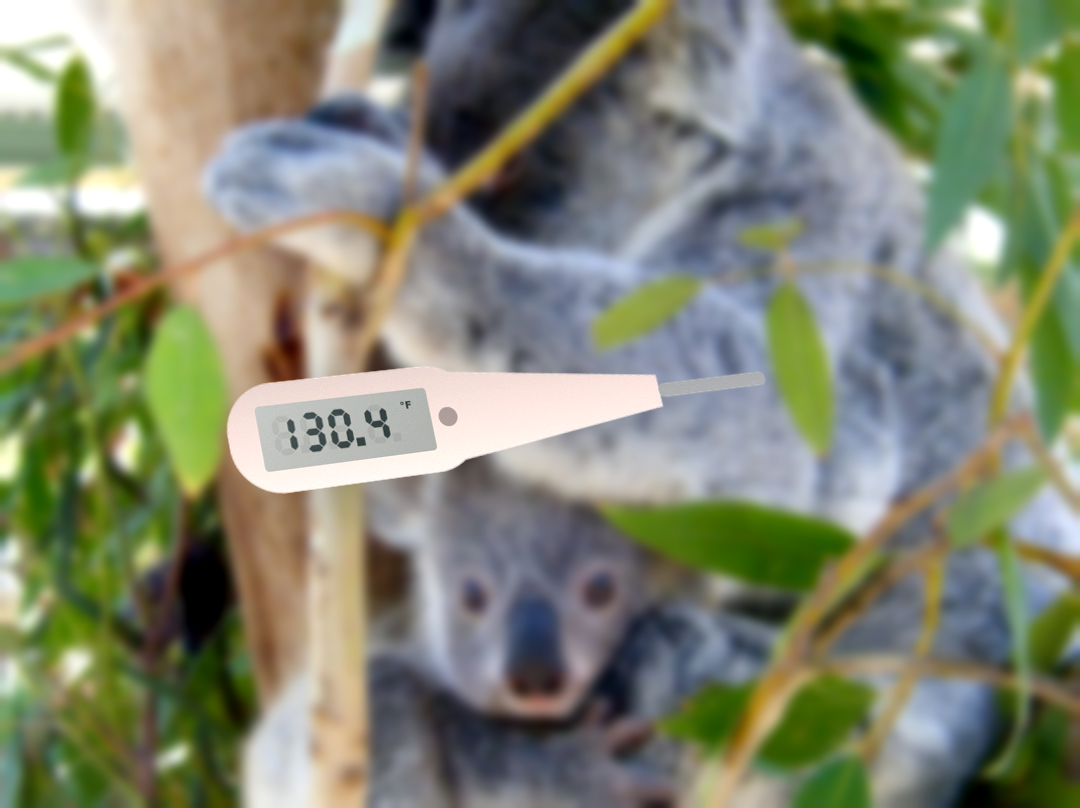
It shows 130.4 °F
